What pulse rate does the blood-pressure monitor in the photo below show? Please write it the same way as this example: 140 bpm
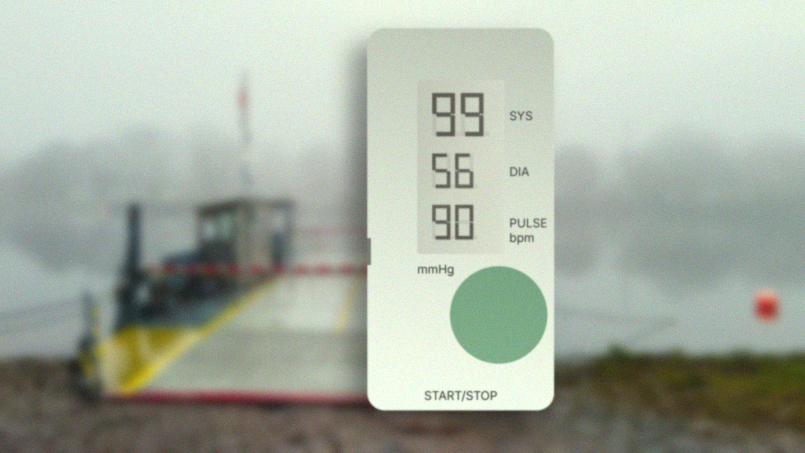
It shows 90 bpm
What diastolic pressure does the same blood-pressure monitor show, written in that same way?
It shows 56 mmHg
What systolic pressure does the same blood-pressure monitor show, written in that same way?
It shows 99 mmHg
